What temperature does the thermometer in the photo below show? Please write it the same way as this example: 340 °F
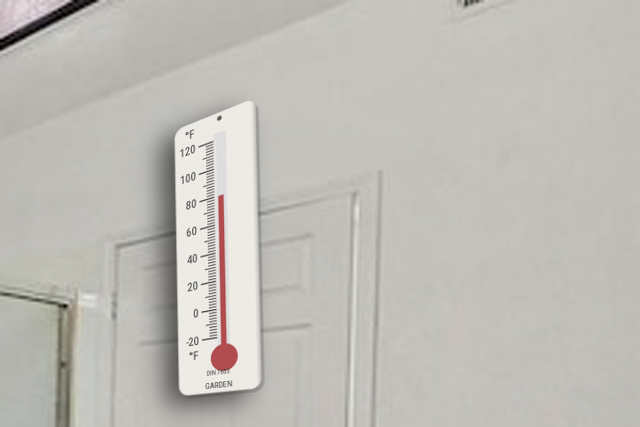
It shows 80 °F
